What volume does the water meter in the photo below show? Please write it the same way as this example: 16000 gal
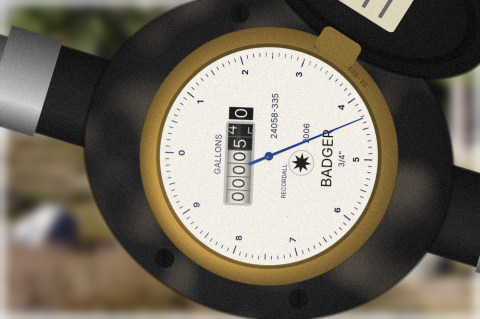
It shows 544.3 gal
